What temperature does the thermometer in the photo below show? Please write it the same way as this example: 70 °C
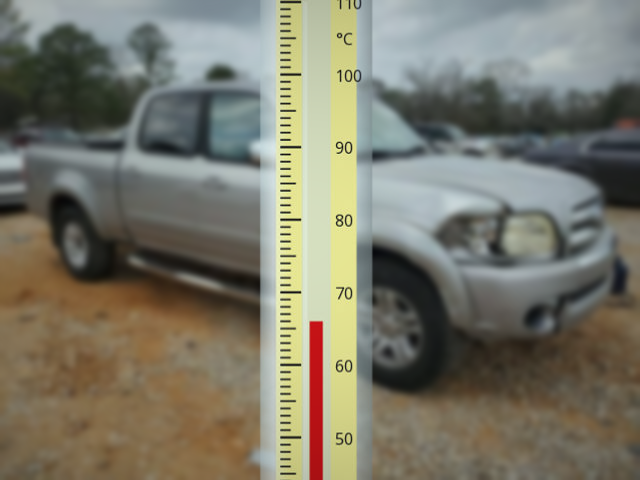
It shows 66 °C
